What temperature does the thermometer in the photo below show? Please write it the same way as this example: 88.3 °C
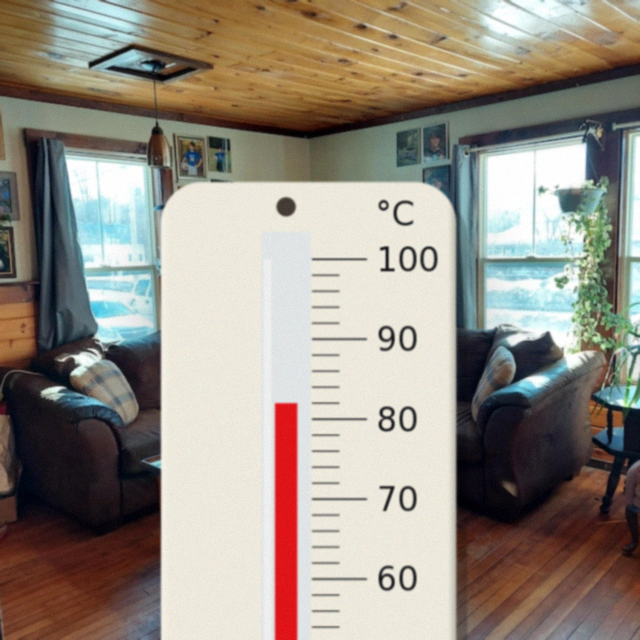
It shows 82 °C
